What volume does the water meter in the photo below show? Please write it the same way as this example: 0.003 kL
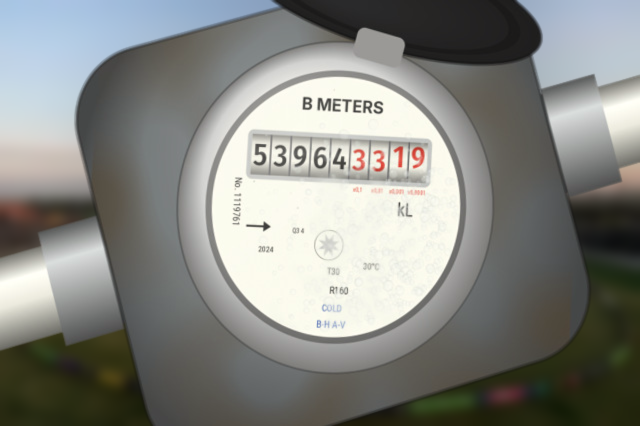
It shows 53964.3319 kL
